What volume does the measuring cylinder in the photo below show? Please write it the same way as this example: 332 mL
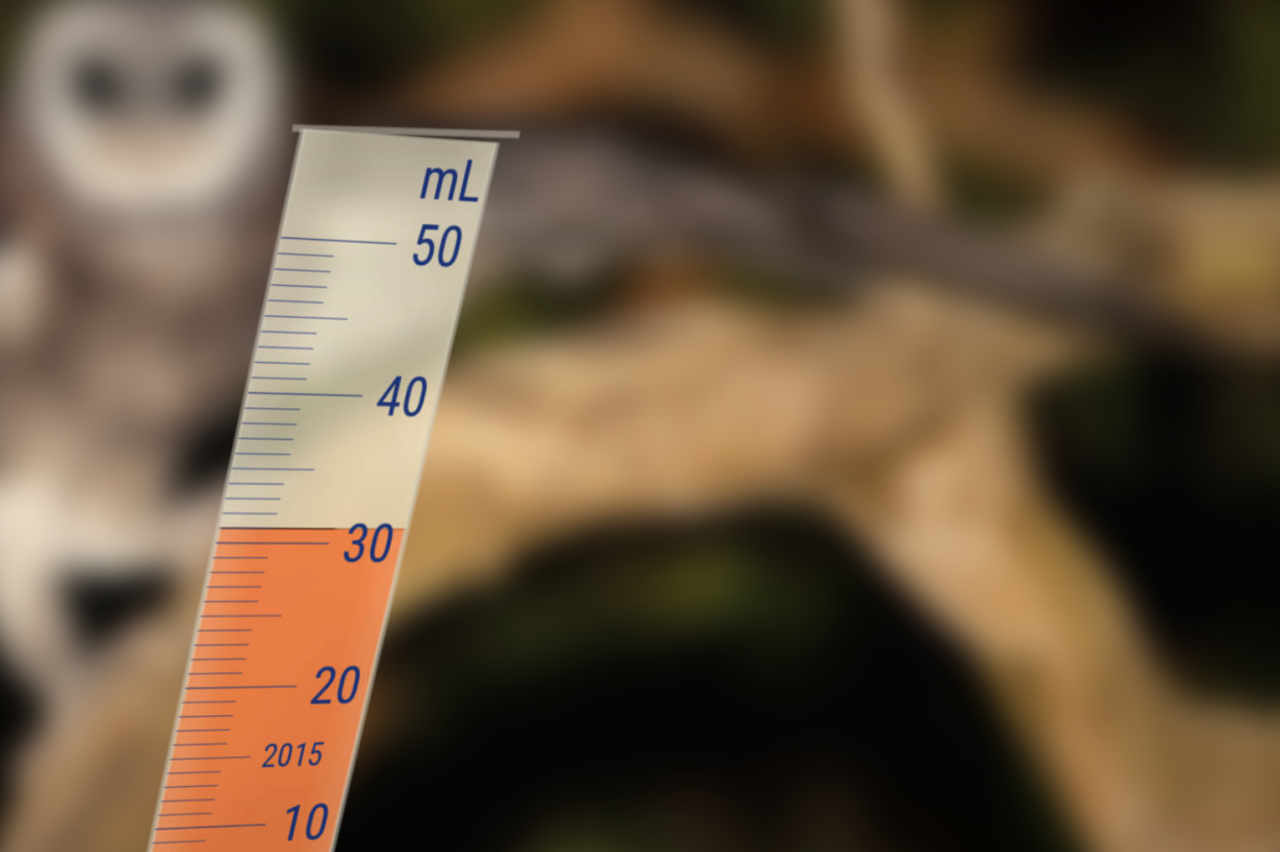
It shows 31 mL
